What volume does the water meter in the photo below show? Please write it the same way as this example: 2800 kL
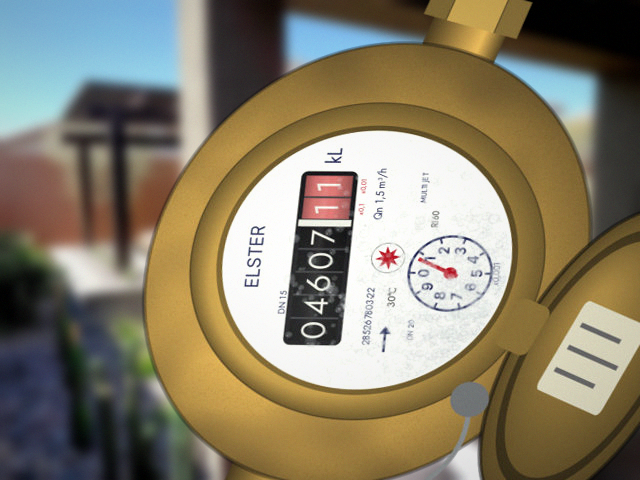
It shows 4607.110 kL
